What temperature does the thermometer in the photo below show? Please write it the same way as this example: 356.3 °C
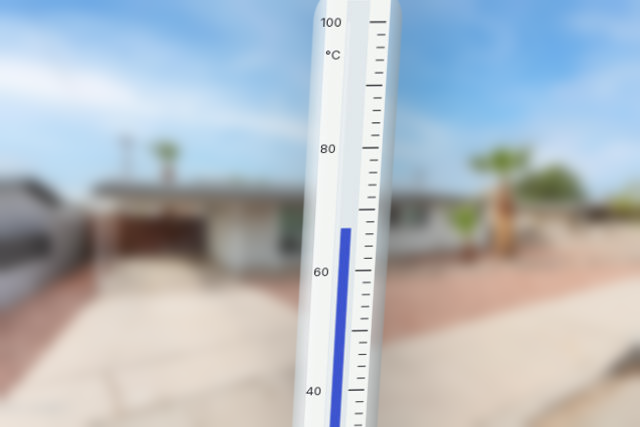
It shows 67 °C
